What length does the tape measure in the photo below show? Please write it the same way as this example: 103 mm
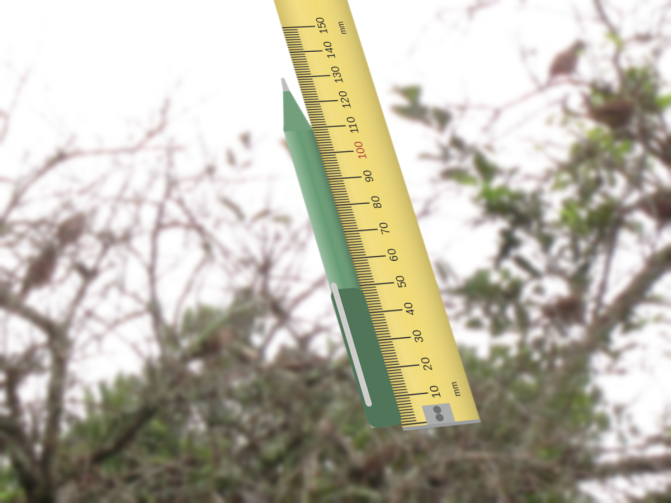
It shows 130 mm
